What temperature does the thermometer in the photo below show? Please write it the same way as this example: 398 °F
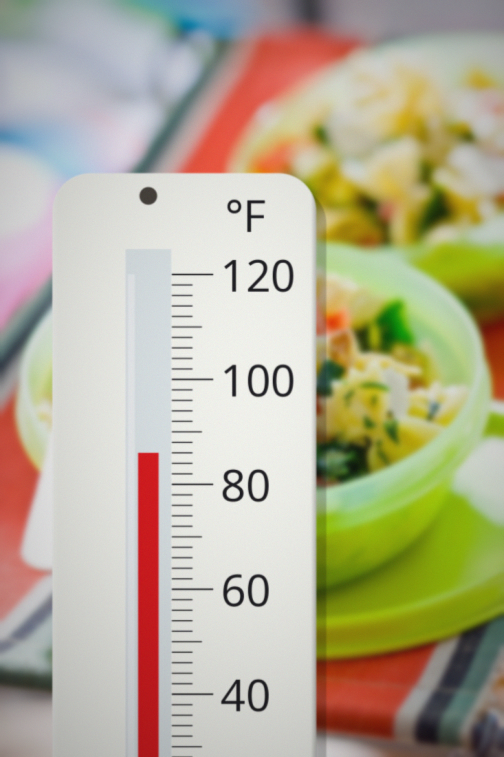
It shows 86 °F
